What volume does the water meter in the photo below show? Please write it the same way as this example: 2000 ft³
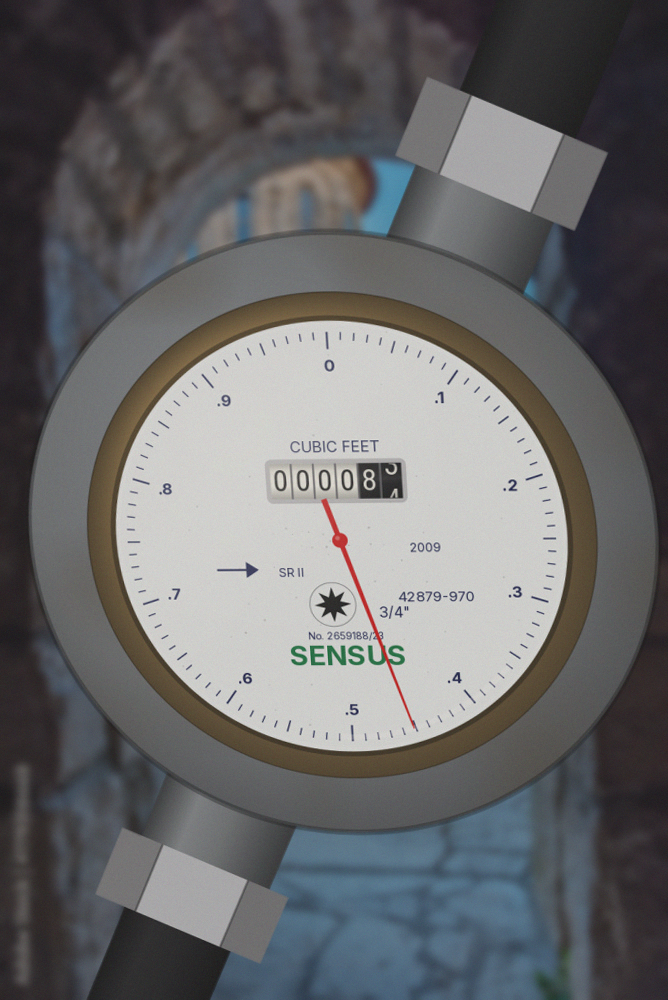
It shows 83.45 ft³
